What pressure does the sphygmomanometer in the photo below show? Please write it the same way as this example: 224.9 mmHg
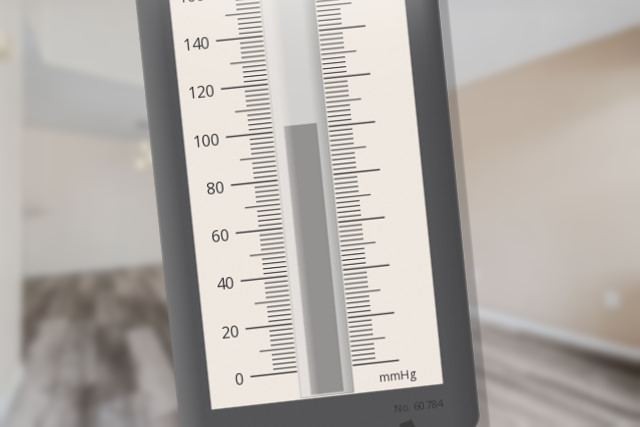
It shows 102 mmHg
